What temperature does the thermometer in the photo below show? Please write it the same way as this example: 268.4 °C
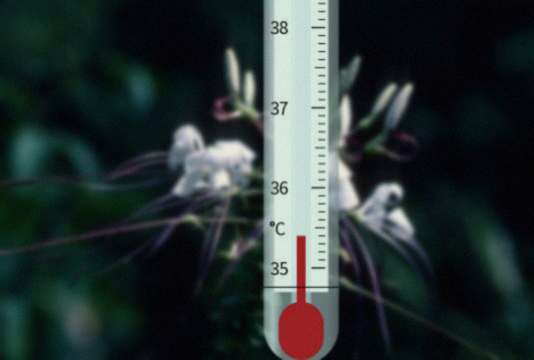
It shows 35.4 °C
